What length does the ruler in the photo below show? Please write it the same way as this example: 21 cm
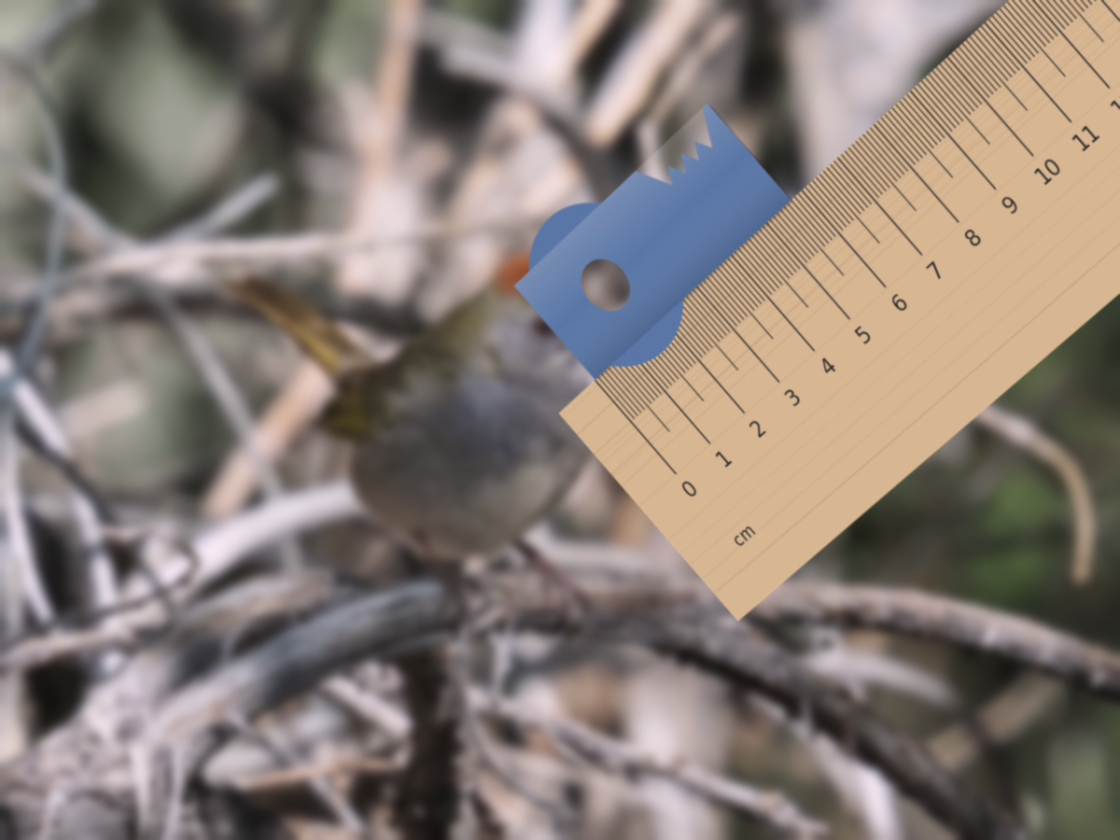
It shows 5.7 cm
